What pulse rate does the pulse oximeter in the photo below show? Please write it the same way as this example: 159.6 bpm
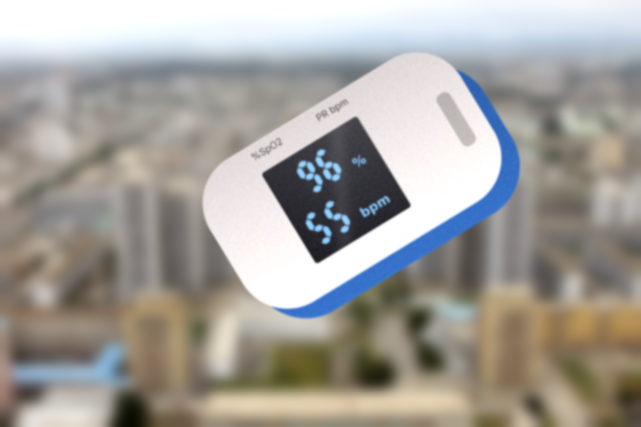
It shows 55 bpm
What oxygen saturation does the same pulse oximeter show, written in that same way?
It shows 96 %
